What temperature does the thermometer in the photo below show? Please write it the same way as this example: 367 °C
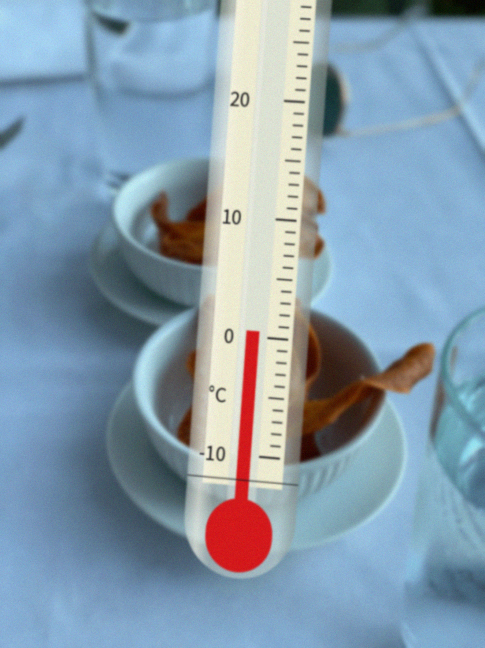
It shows 0.5 °C
